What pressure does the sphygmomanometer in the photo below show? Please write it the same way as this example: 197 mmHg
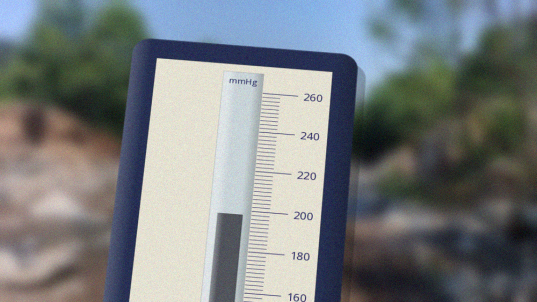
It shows 198 mmHg
